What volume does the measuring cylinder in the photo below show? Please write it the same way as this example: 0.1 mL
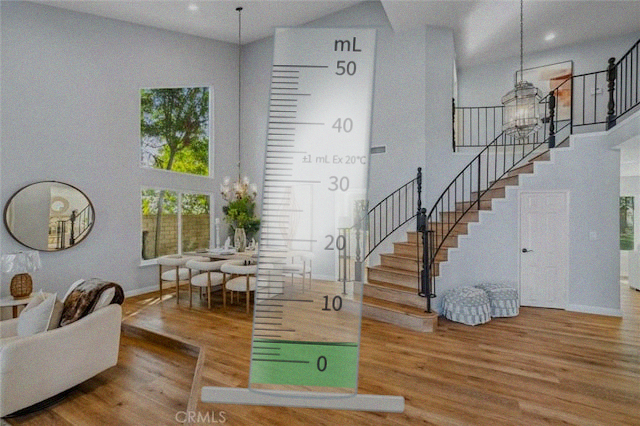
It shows 3 mL
